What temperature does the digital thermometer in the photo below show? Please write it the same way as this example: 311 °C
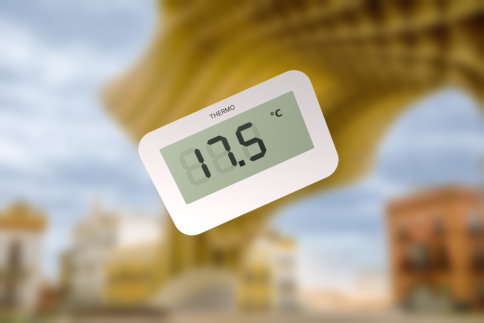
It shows 17.5 °C
